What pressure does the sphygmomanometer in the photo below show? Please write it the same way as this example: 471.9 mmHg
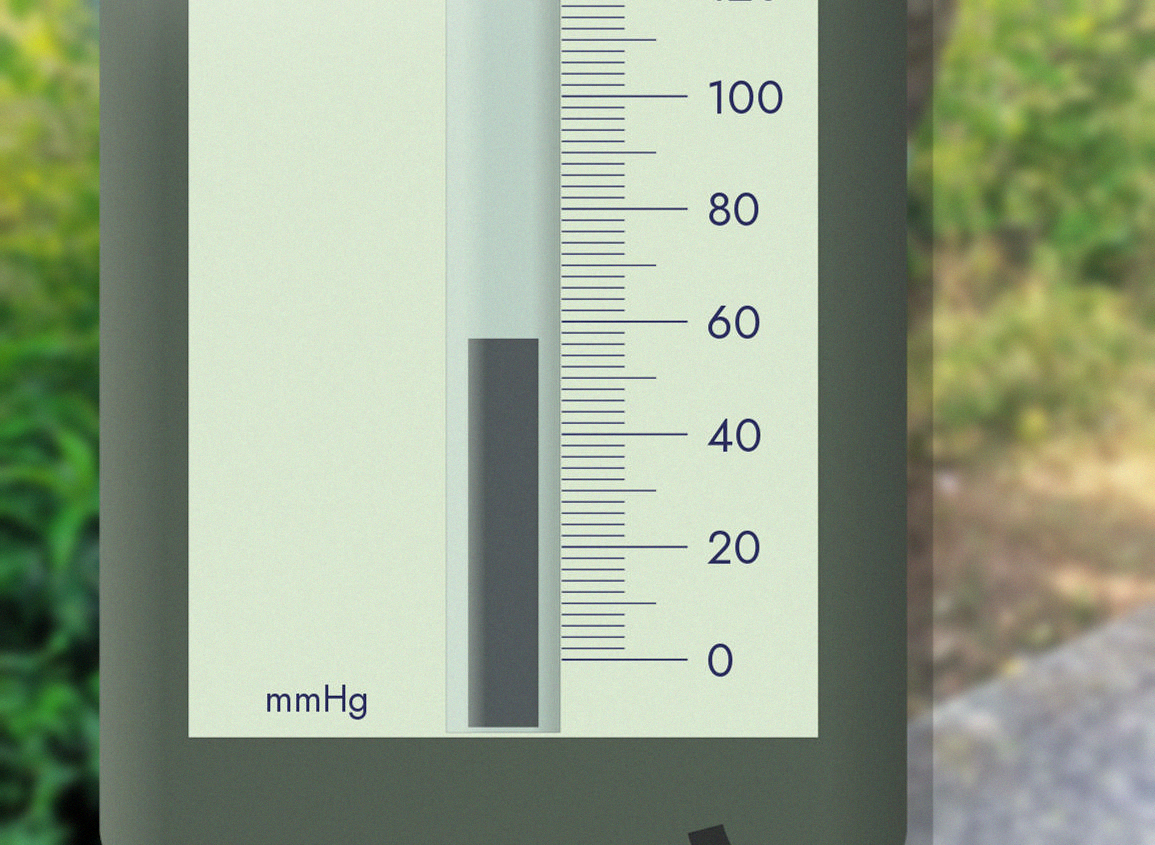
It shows 57 mmHg
